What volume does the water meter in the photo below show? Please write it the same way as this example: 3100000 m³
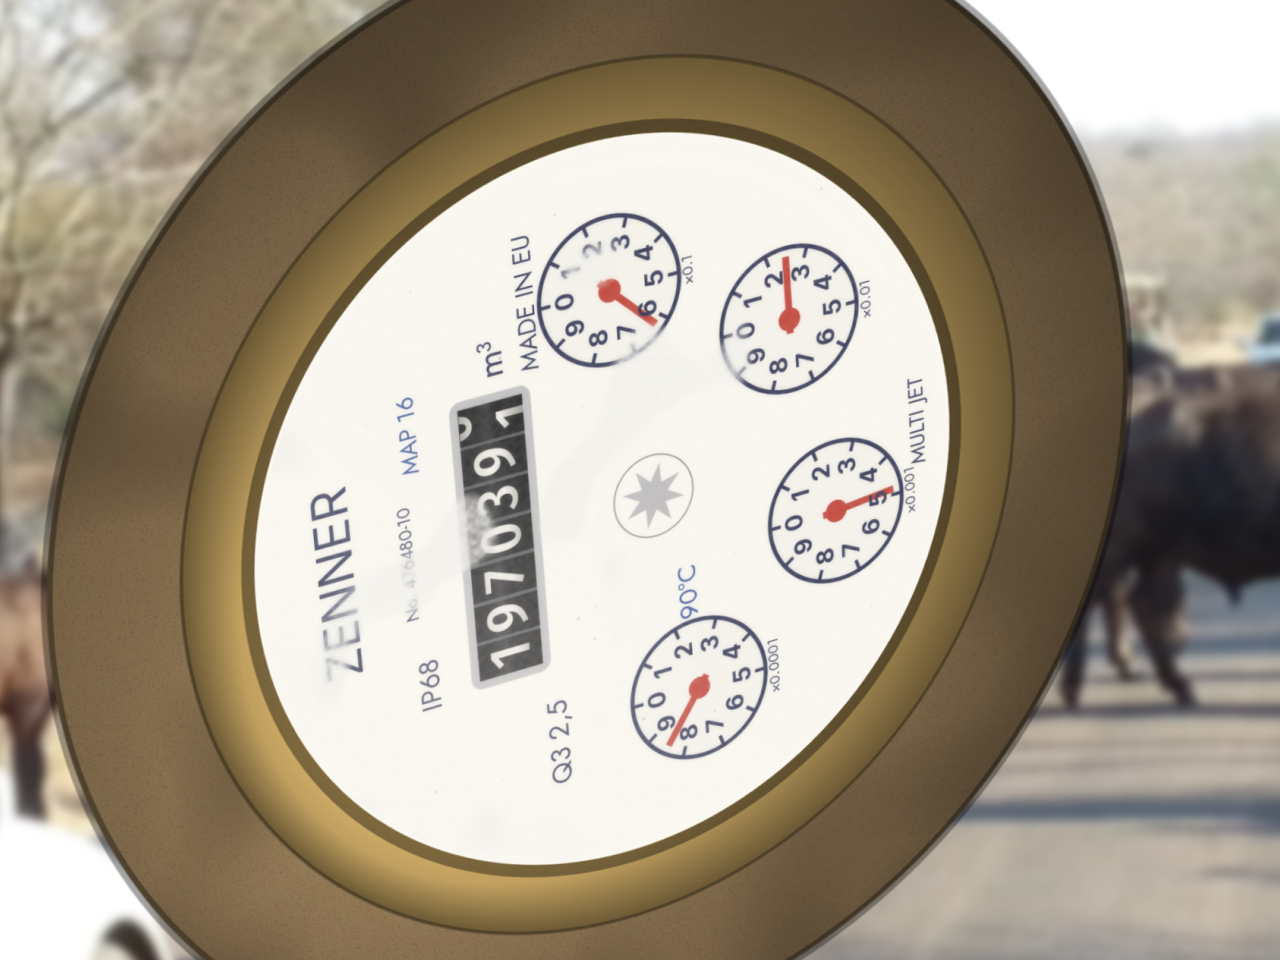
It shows 1970390.6248 m³
